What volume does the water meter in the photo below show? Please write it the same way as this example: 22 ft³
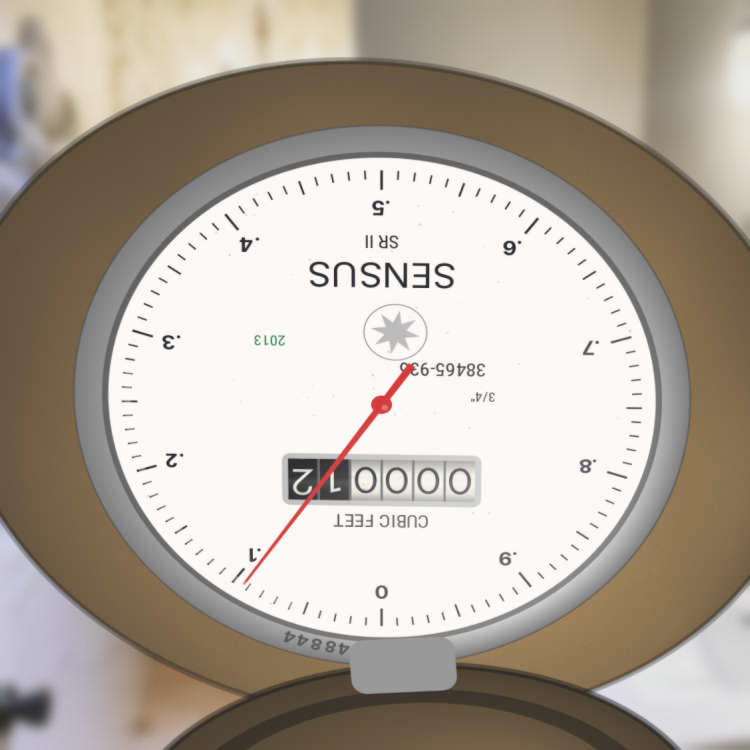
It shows 12.09 ft³
